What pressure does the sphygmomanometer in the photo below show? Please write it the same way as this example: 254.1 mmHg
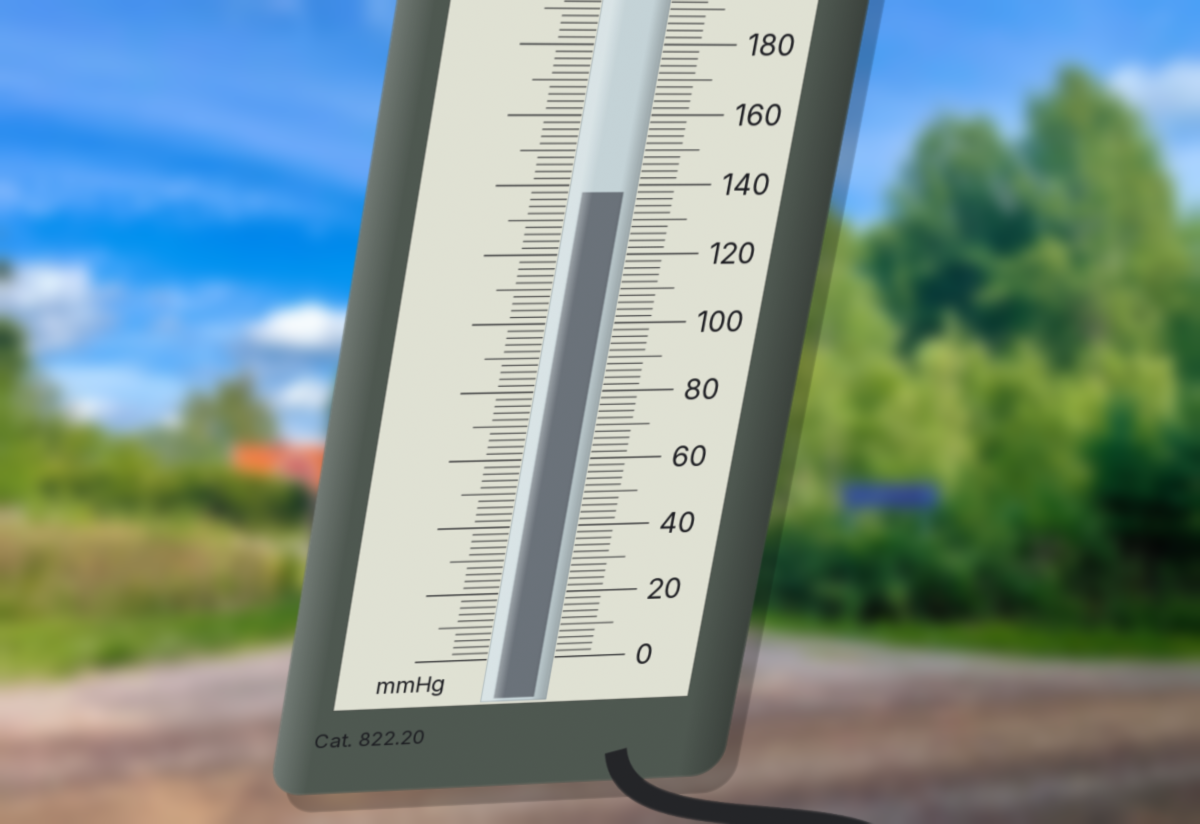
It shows 138 mmHg
